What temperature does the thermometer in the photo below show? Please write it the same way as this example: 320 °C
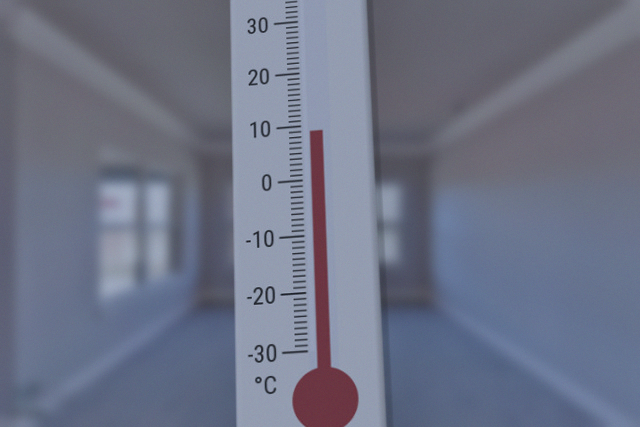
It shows 9 °C
